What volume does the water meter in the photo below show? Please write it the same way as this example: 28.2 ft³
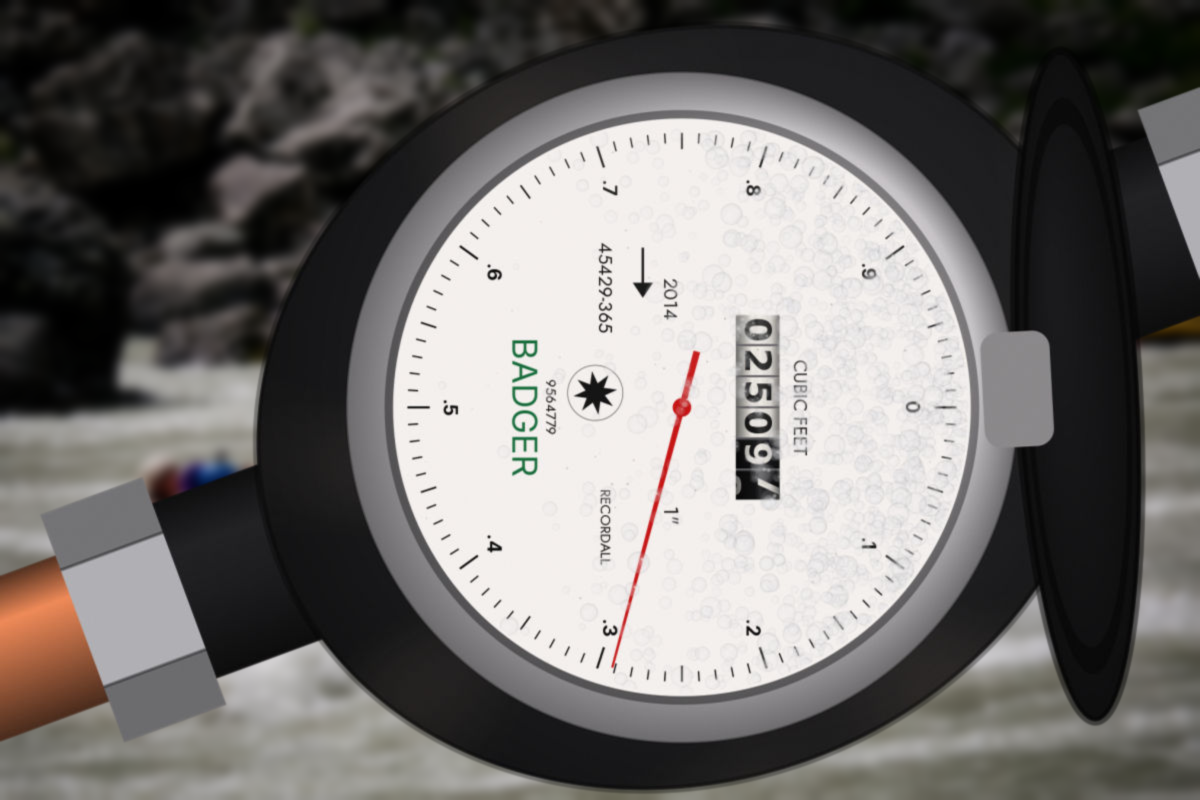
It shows 25097.29 ft³
